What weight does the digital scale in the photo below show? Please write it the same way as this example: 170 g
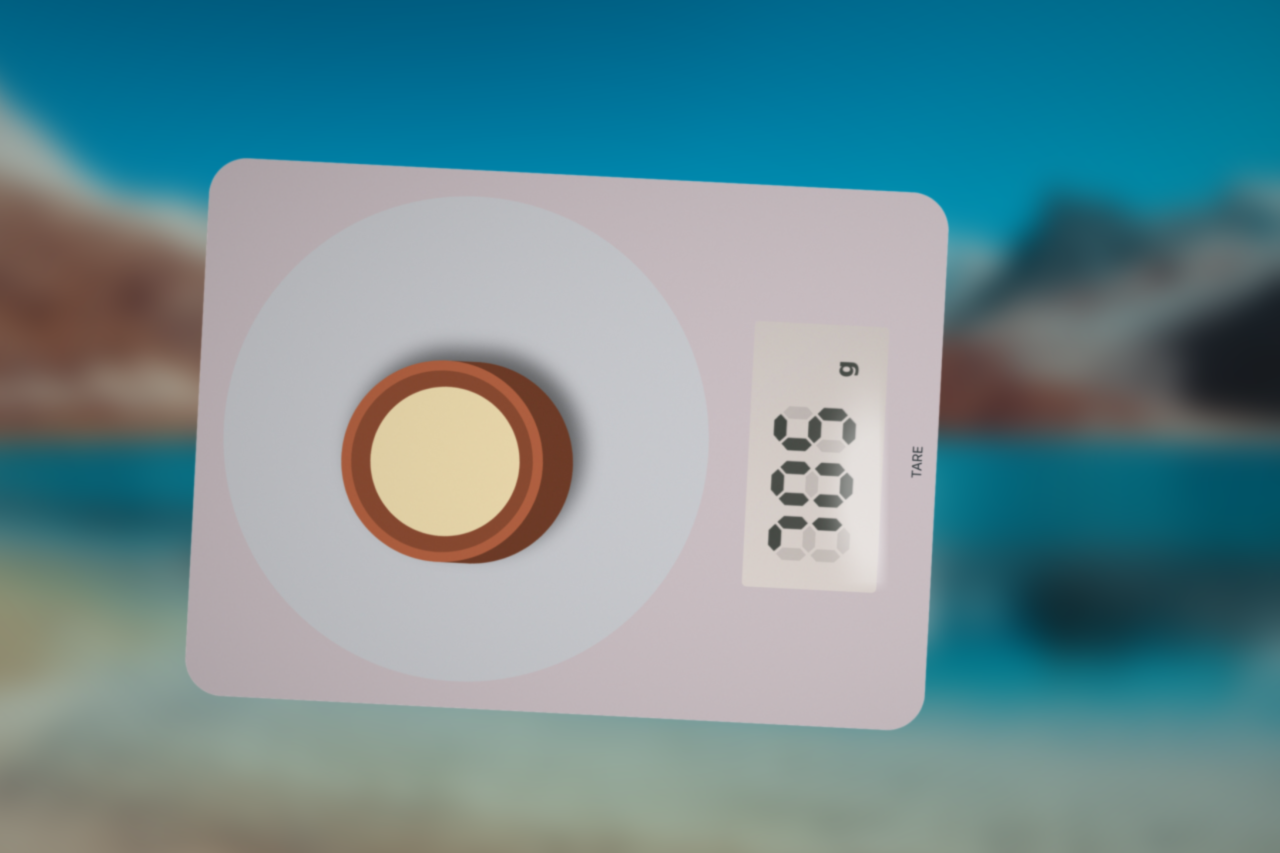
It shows 705 g
